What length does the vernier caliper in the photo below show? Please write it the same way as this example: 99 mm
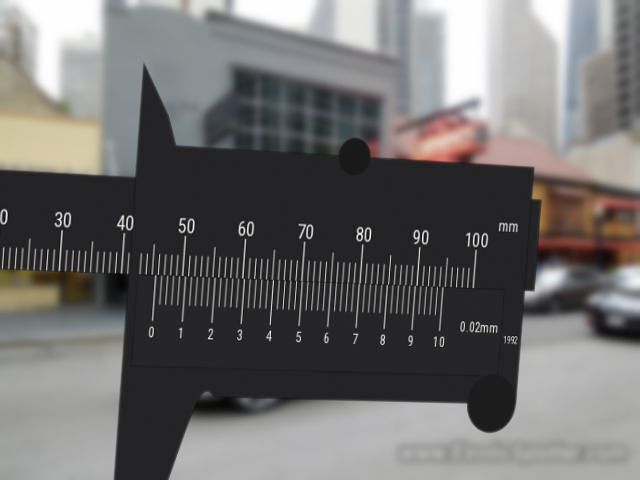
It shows 45.6 mm
